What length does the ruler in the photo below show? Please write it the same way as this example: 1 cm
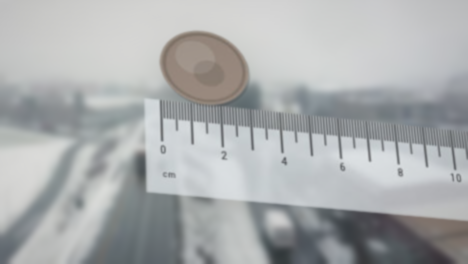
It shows 3 cm
